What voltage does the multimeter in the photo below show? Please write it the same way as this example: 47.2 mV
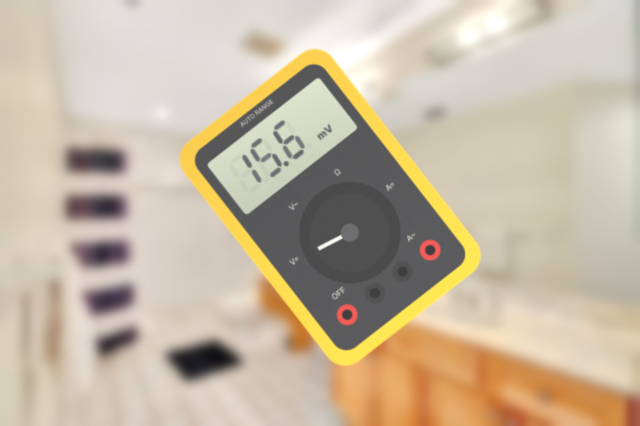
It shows 15.6 mV
